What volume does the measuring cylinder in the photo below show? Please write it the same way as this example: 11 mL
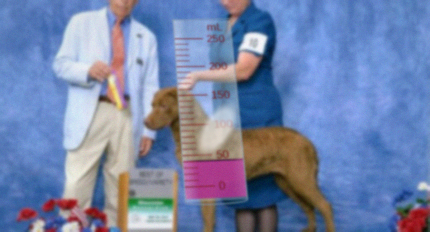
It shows 40 mL
